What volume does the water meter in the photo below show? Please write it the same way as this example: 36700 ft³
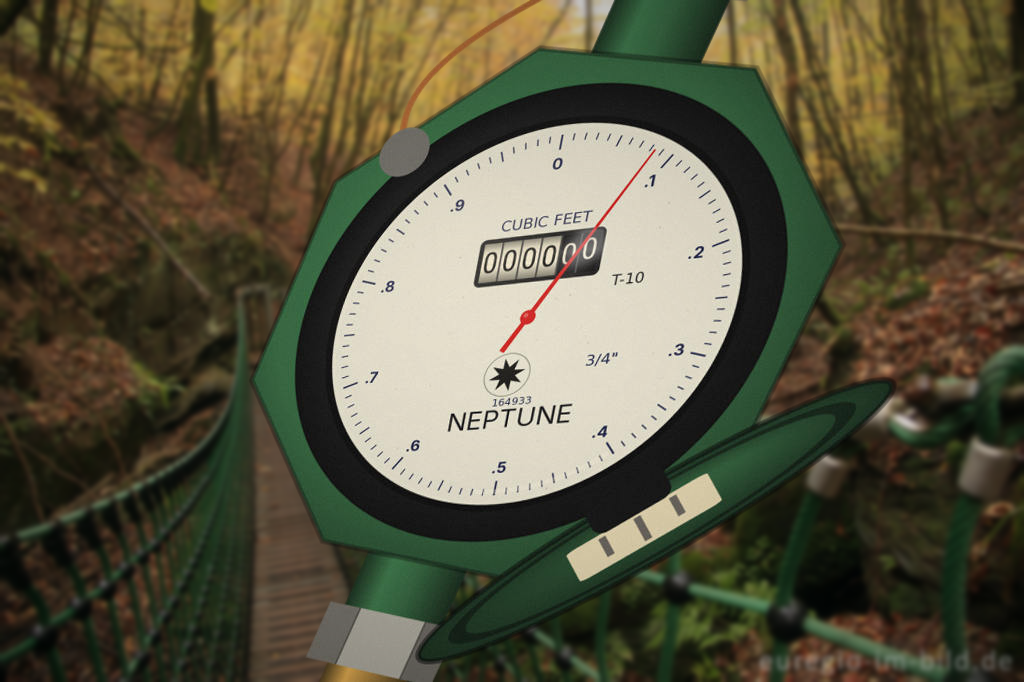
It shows 0.08 ft³
